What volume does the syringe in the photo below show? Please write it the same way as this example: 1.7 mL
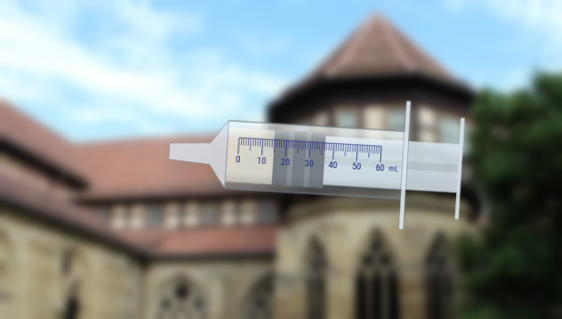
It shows 15 mL
